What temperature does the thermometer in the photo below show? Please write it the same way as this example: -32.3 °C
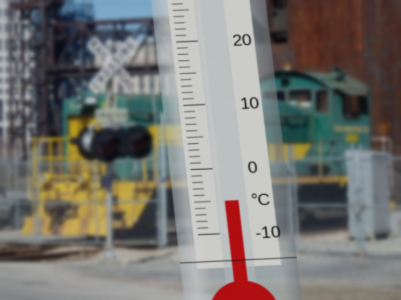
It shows -5 °C
